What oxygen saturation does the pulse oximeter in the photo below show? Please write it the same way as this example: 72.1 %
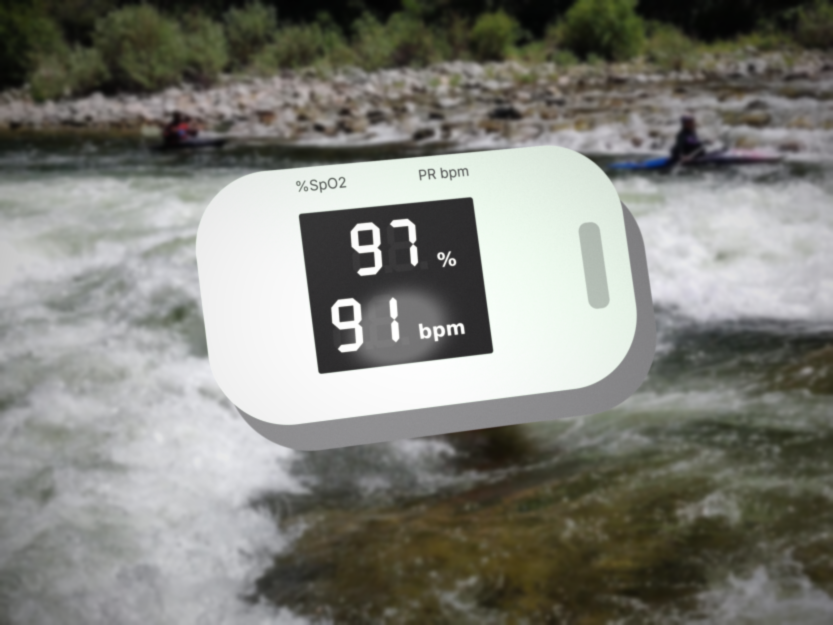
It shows 97 %
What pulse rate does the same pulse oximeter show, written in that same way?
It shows 91 bpm
